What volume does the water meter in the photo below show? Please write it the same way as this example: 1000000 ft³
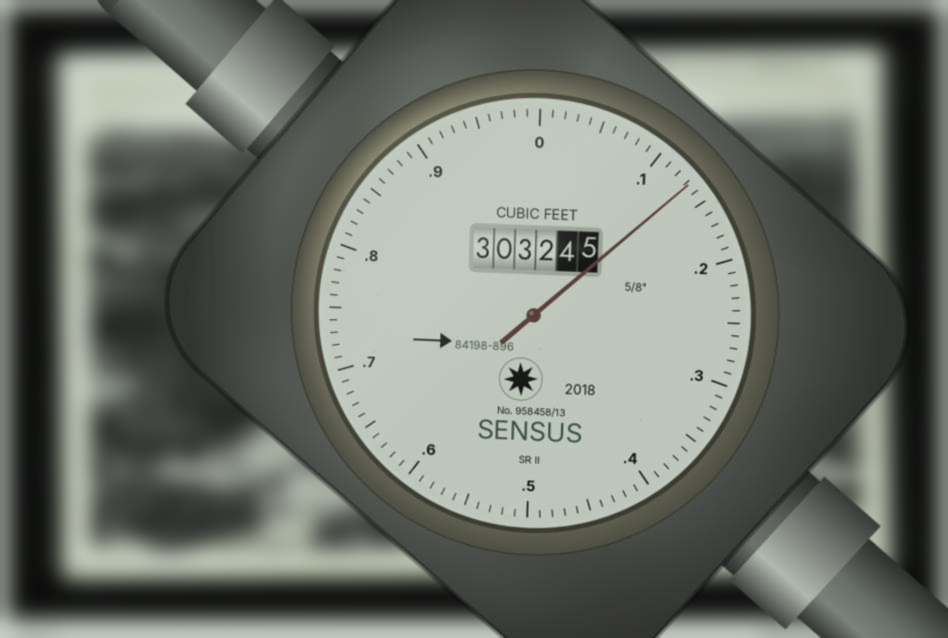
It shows 303245.13 ft³
